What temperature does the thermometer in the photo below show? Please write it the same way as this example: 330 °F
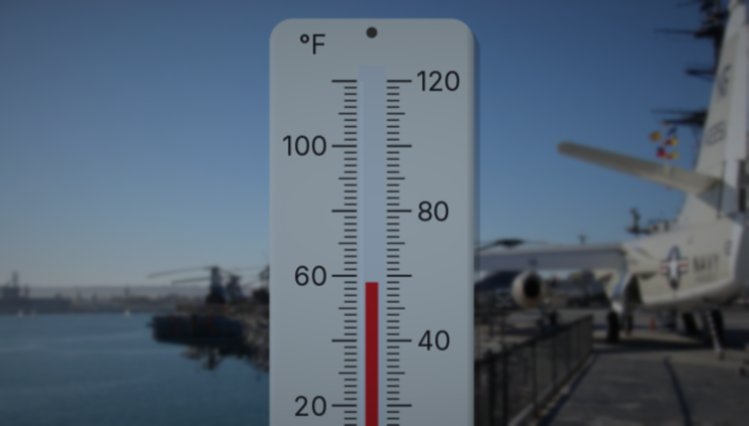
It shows 58 °F
